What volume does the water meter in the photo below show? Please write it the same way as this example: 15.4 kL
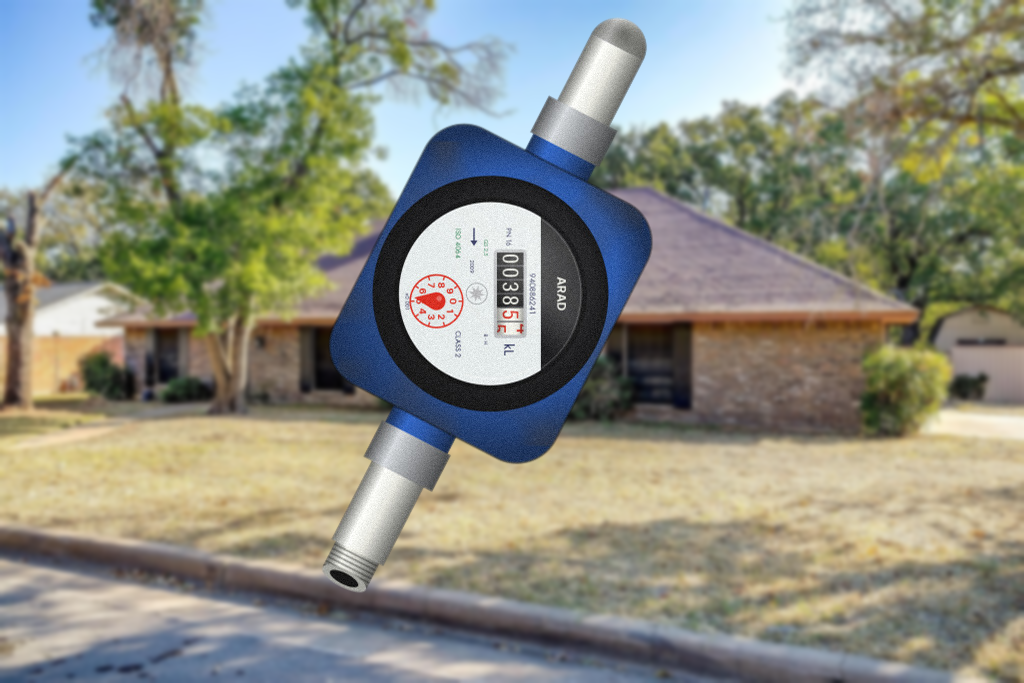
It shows 38.545 kL
